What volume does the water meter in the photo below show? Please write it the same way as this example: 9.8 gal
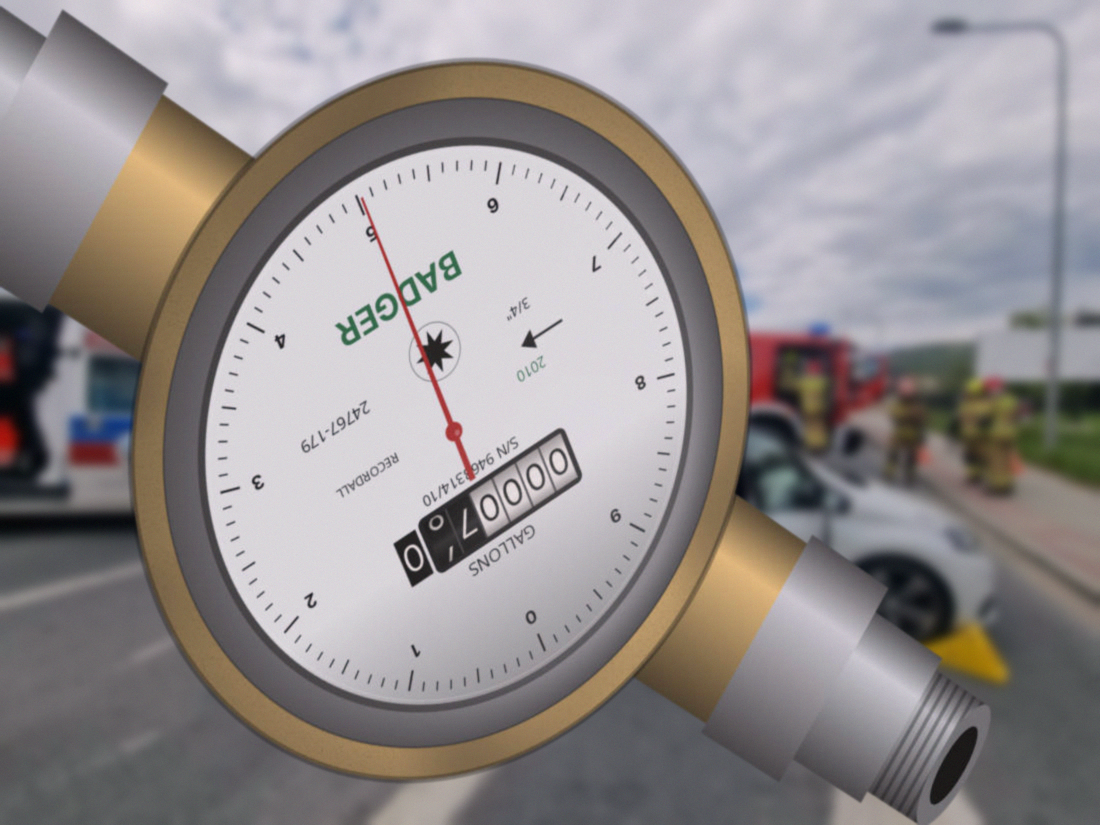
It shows 775.0 gal
